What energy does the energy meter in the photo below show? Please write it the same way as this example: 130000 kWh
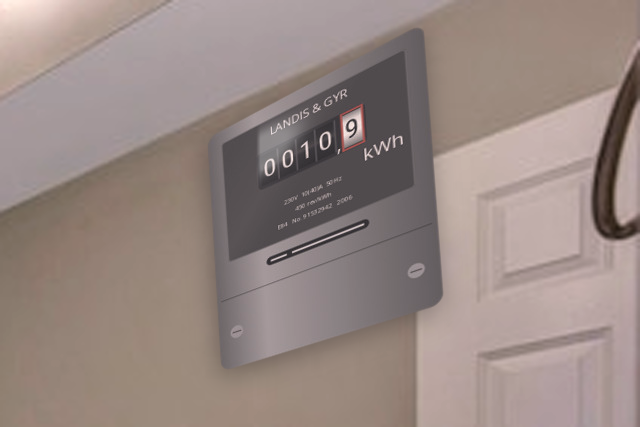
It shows 10.9 kWh
